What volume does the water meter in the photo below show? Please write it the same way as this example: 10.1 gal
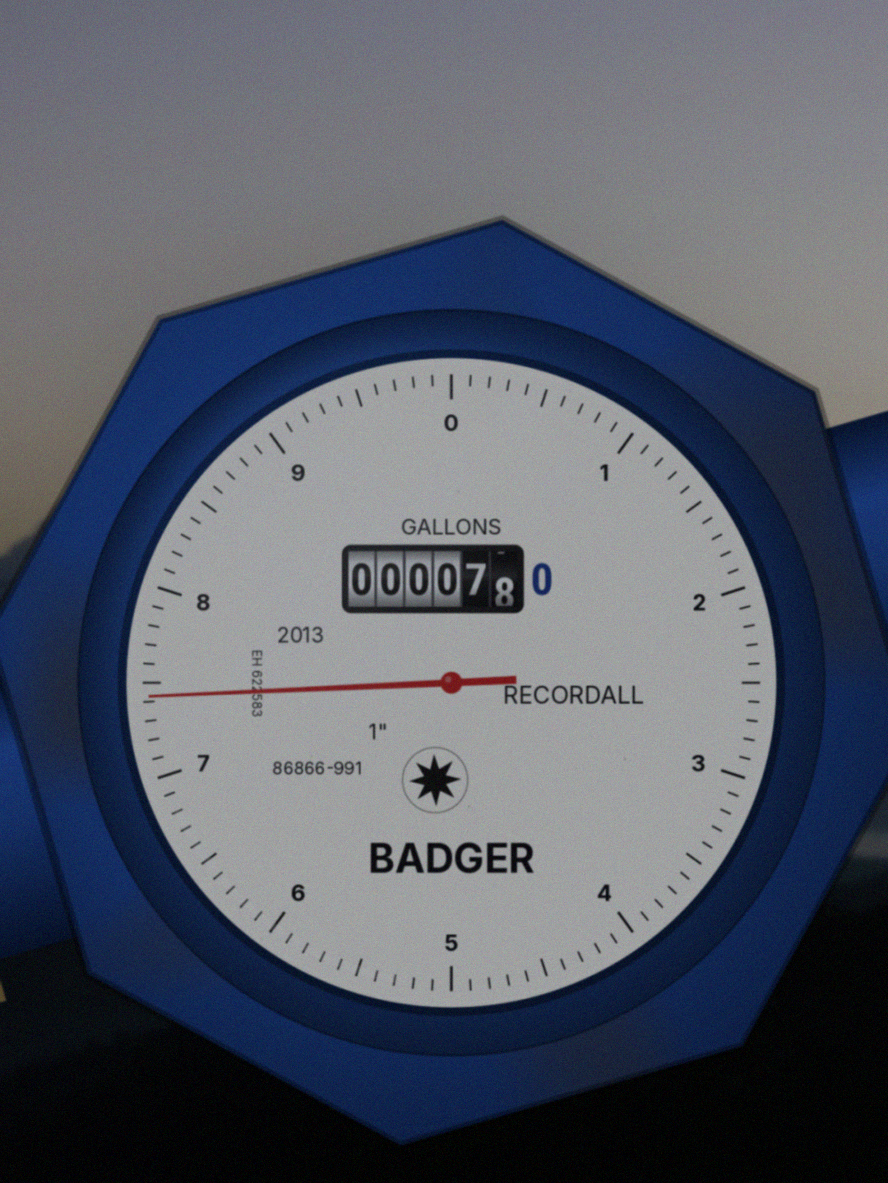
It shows 777.4 gal
